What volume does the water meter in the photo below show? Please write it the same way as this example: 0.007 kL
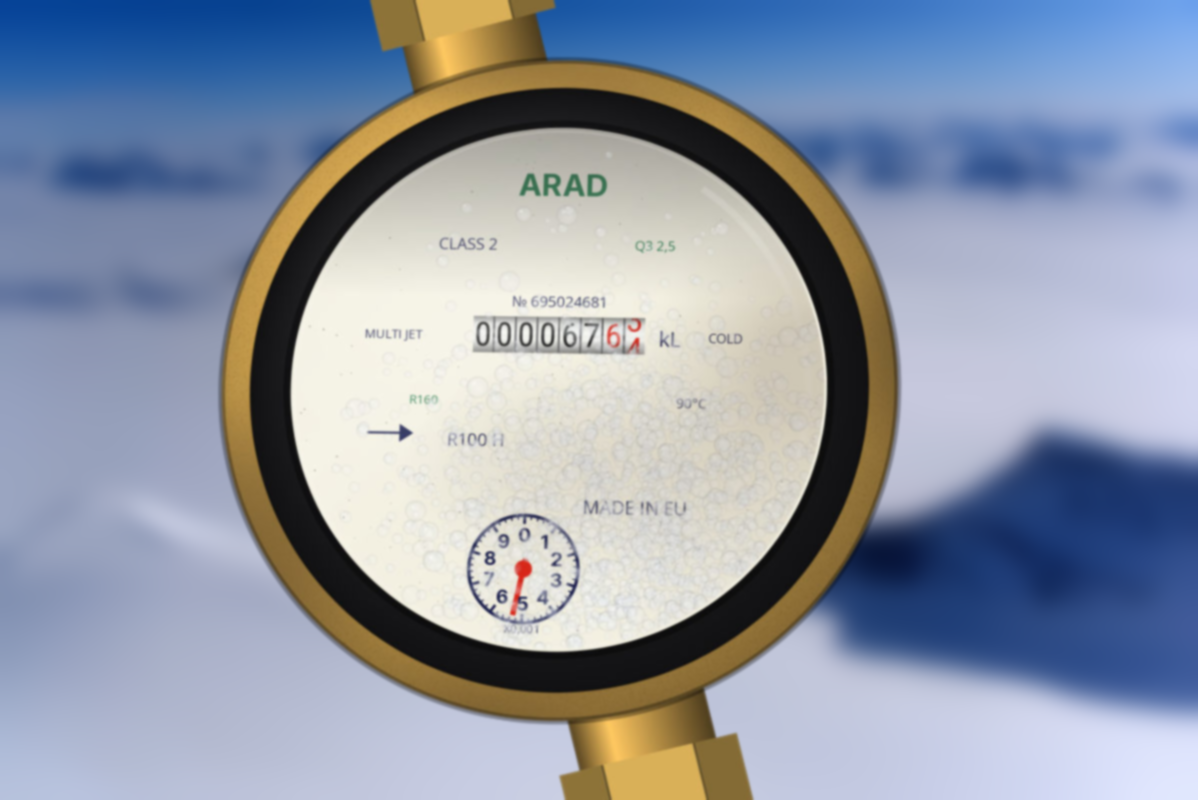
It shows 67.635 kL
